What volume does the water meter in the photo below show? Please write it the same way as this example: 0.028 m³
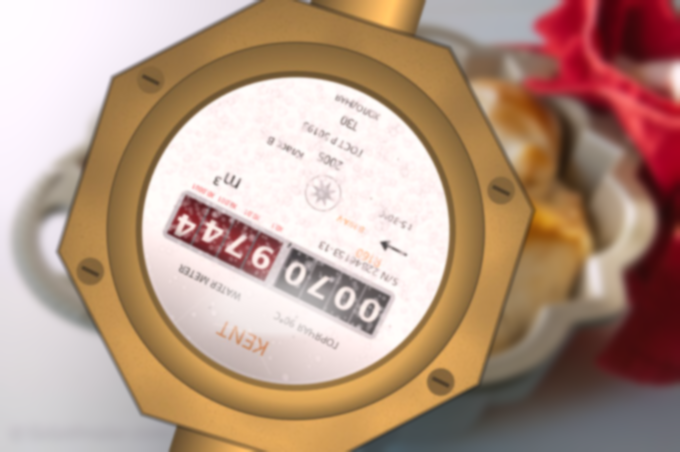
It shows 70.9744 m³
